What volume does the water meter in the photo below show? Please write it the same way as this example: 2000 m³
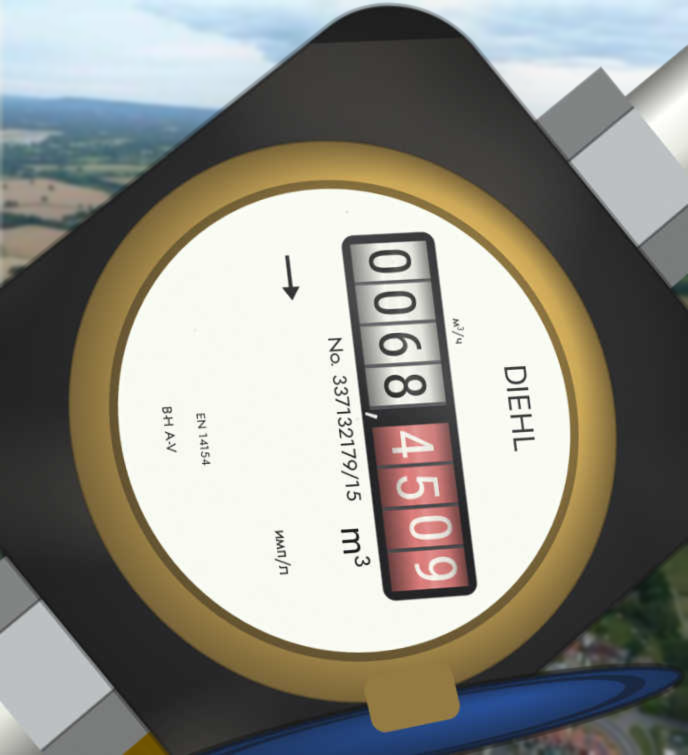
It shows 68.4509 m³
